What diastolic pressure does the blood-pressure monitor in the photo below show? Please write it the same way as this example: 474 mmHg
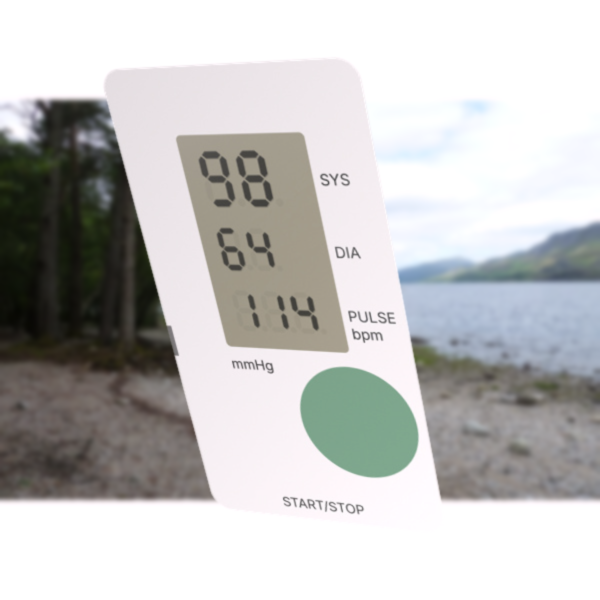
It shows 64 mmHg
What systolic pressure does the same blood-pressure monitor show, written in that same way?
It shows 98 mmHg
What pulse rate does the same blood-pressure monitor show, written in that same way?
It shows 114 bpm
